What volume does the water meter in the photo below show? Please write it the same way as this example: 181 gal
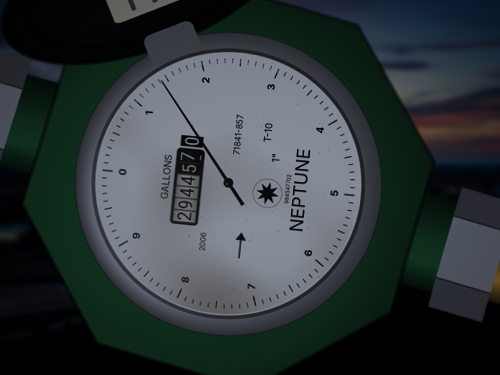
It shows 2944571.4 gal
